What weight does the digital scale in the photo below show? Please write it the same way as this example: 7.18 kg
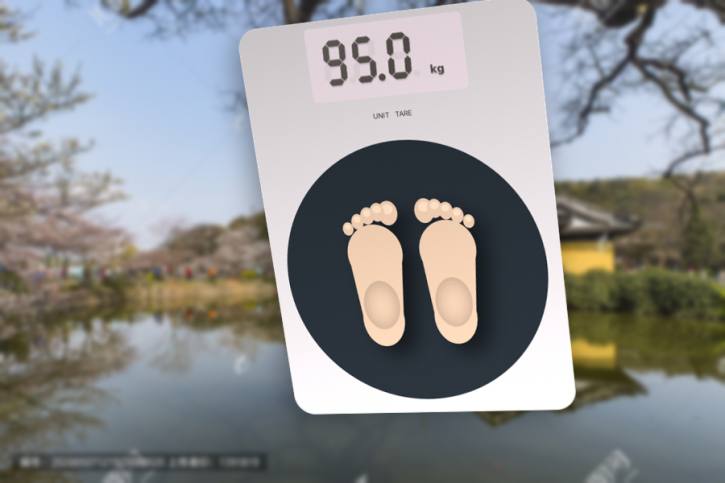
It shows 95.0 kg
